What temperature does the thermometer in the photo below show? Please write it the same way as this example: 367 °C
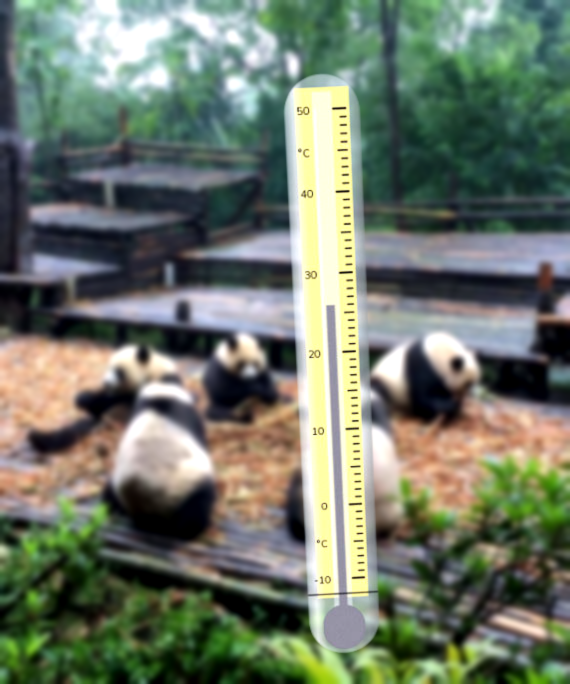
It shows 26 °C
